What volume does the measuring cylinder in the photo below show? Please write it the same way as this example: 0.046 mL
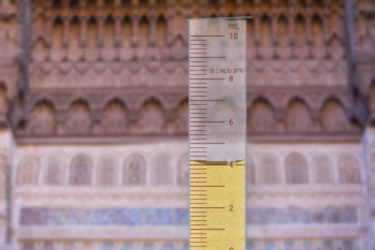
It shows 4 mL
